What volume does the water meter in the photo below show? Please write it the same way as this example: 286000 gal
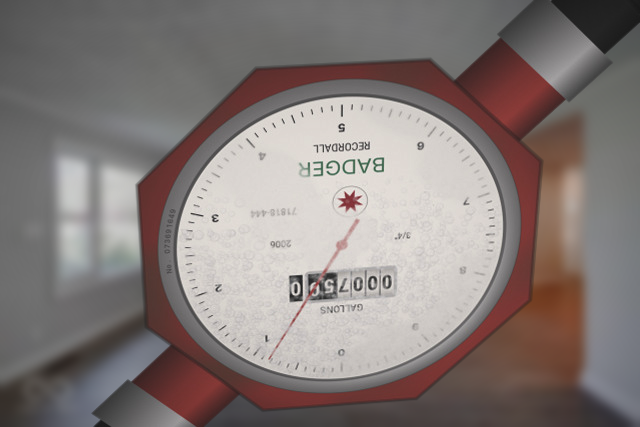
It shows 7500.8 gal
